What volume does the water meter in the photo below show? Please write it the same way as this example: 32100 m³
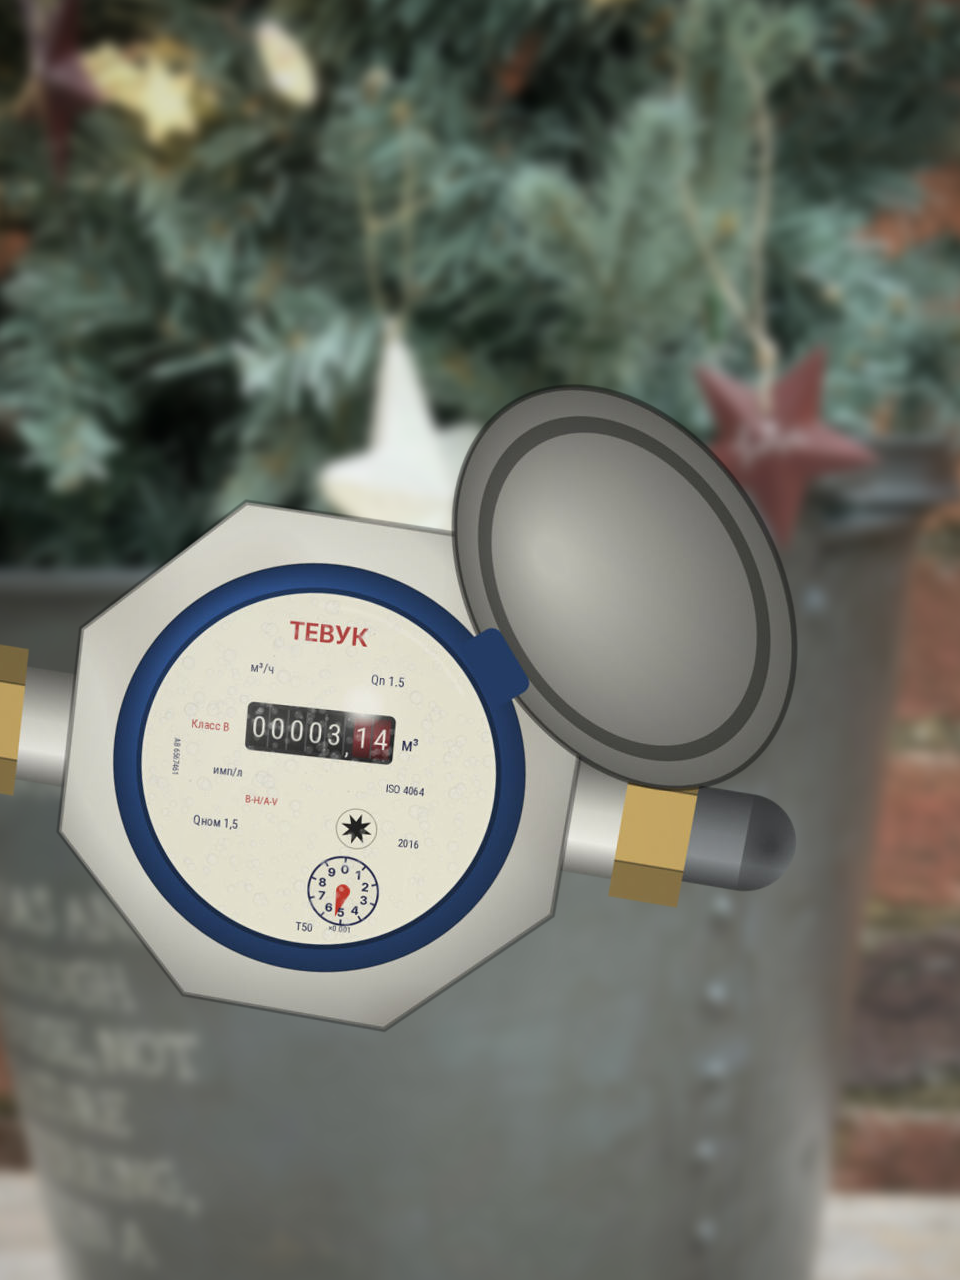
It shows 3.145 m³
